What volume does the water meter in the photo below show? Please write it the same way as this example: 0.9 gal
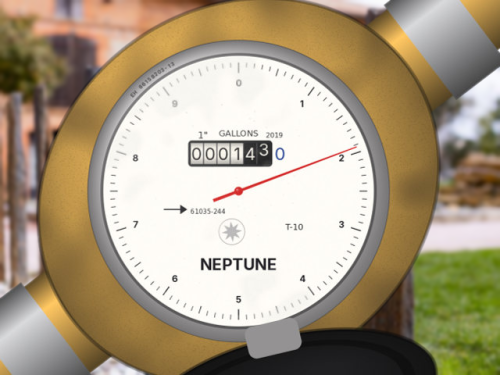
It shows 1431.9 gal
